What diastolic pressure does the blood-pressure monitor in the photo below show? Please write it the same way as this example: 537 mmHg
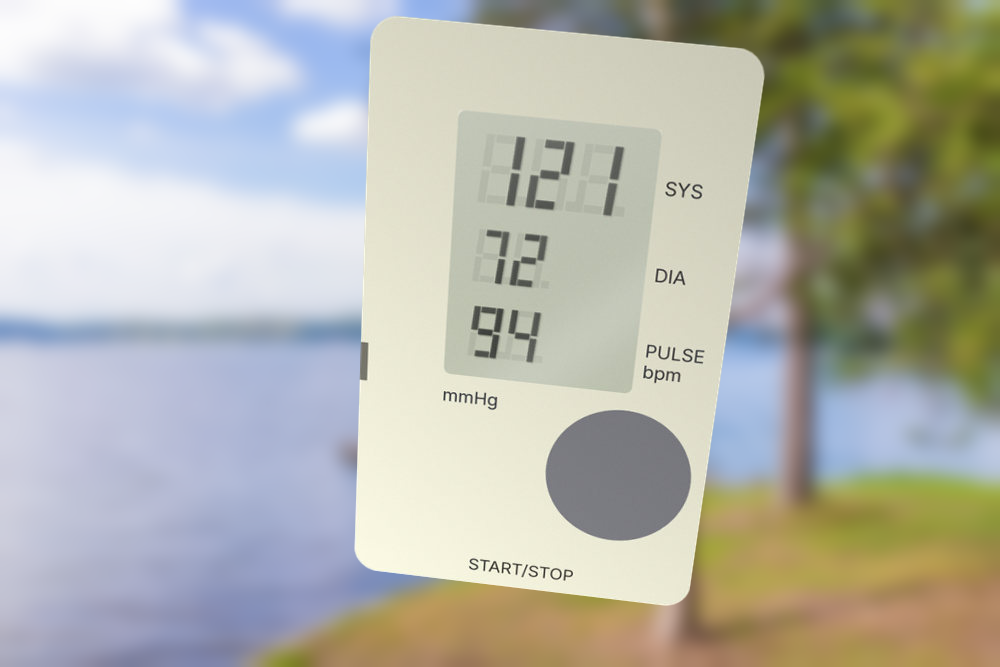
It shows 72 mmHg
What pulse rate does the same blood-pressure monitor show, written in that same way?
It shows 94 bpm
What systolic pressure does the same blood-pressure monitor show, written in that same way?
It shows 121 mmHg
